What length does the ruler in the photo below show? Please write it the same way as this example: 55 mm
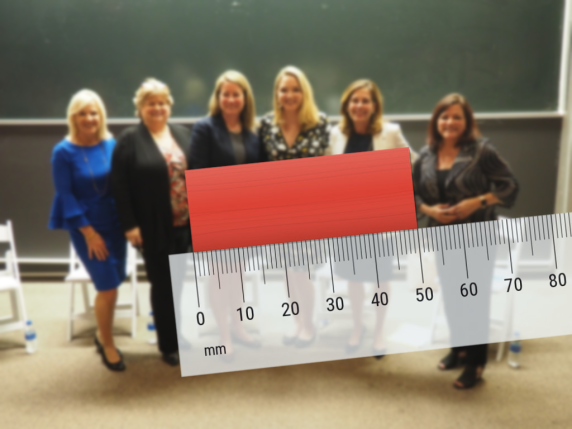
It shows 50 mm
